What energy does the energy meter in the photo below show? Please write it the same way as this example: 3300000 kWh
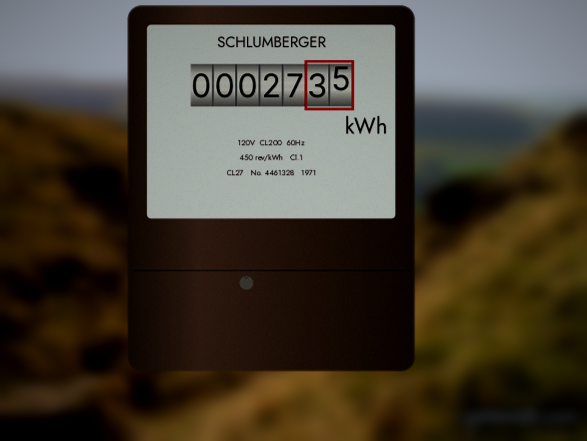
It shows 27.35 kWh
